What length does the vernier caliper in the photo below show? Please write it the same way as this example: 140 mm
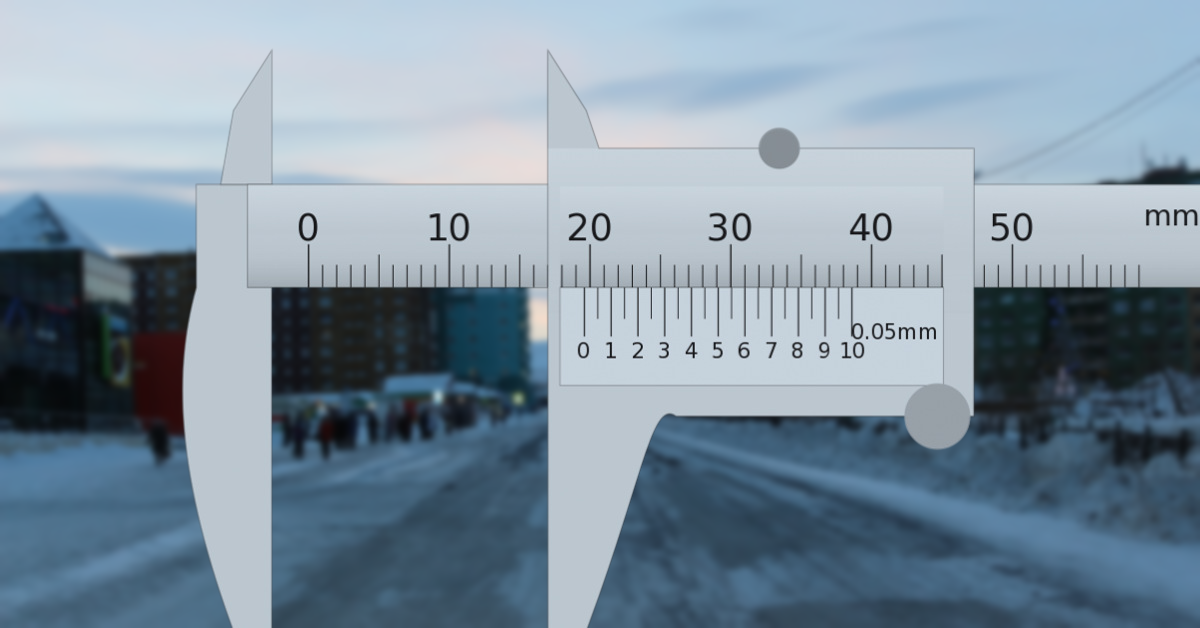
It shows 19.6 mm
